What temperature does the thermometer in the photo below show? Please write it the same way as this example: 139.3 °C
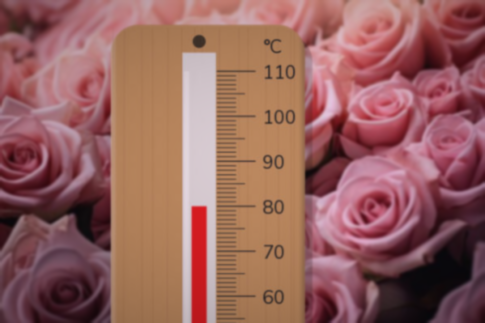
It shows 80 °C
